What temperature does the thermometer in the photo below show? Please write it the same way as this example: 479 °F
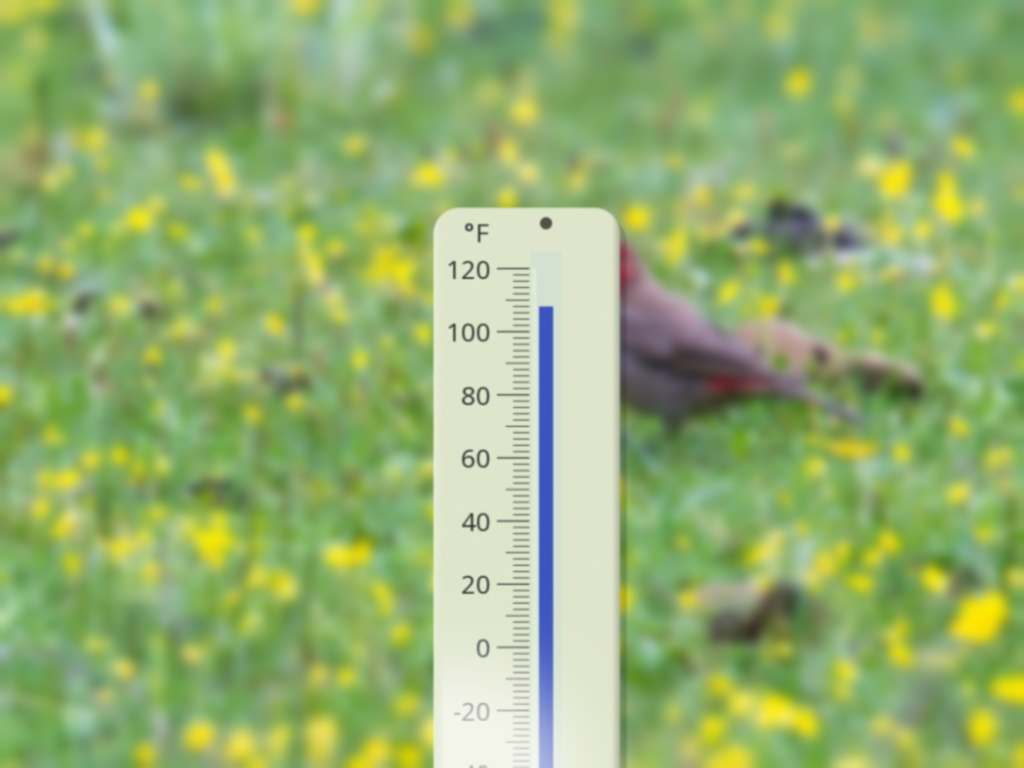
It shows 108 °F
